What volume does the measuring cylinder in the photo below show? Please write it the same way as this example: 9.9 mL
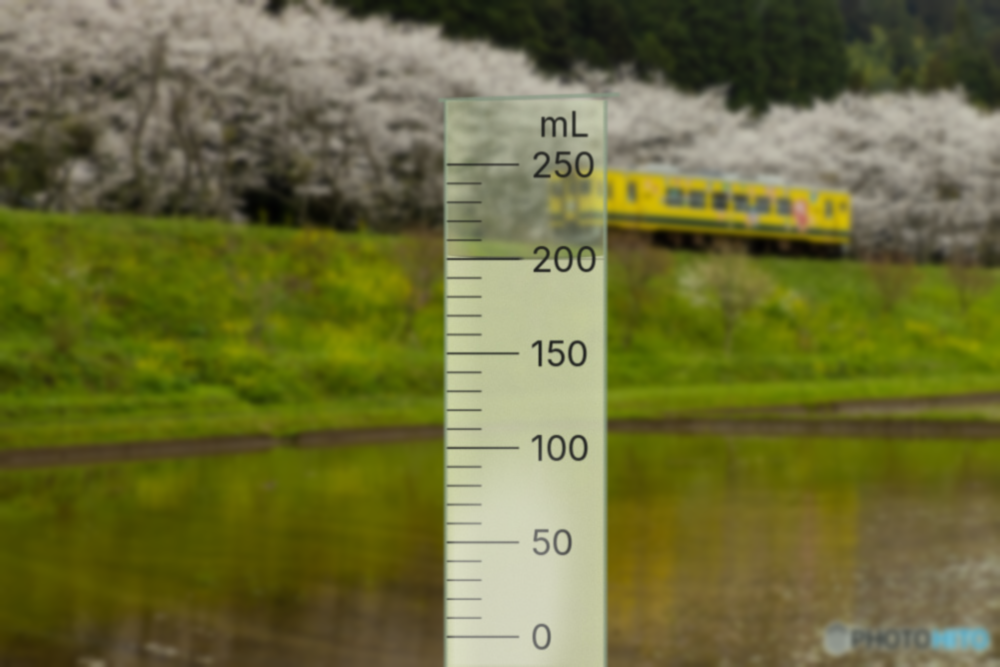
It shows 200 mL
